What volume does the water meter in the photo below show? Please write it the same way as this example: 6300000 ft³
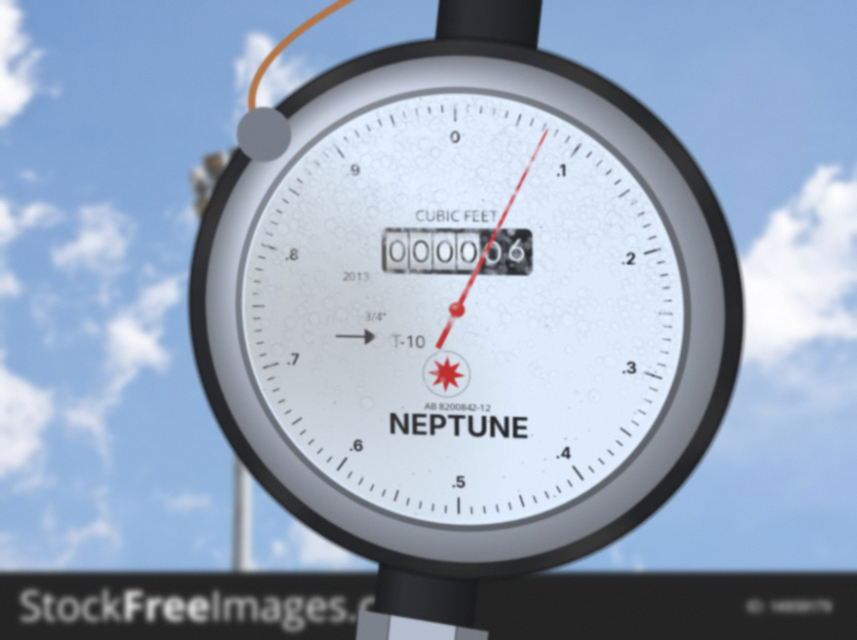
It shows 6.07 ft³
